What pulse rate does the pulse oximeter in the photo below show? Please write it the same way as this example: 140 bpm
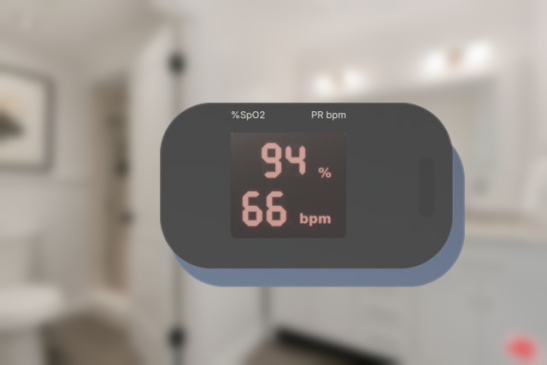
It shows 66 bpm
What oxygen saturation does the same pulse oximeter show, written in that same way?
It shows 94 %
